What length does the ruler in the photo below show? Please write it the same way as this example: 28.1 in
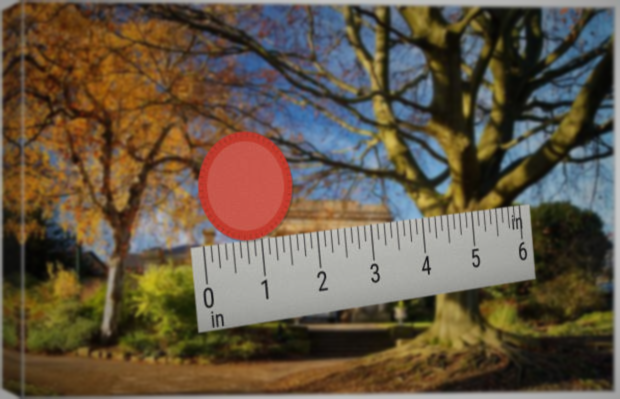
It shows 1.625 in
